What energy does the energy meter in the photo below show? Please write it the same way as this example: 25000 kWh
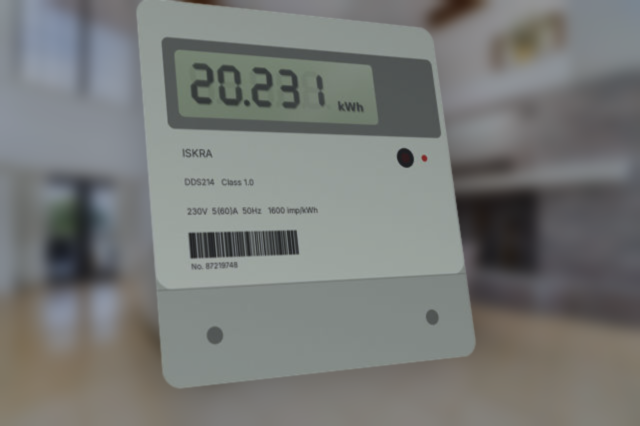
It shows 20.231 kWh
